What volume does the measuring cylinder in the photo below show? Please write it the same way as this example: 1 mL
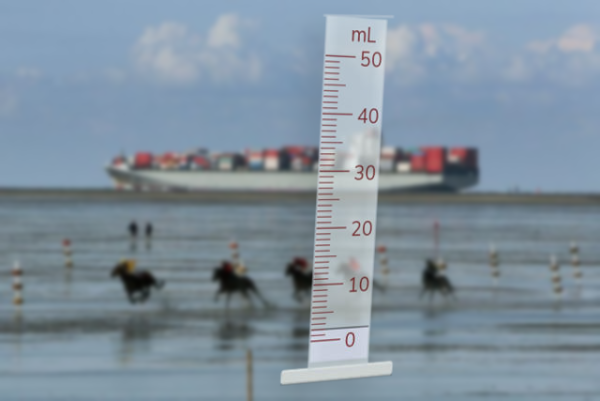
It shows 2 mL
